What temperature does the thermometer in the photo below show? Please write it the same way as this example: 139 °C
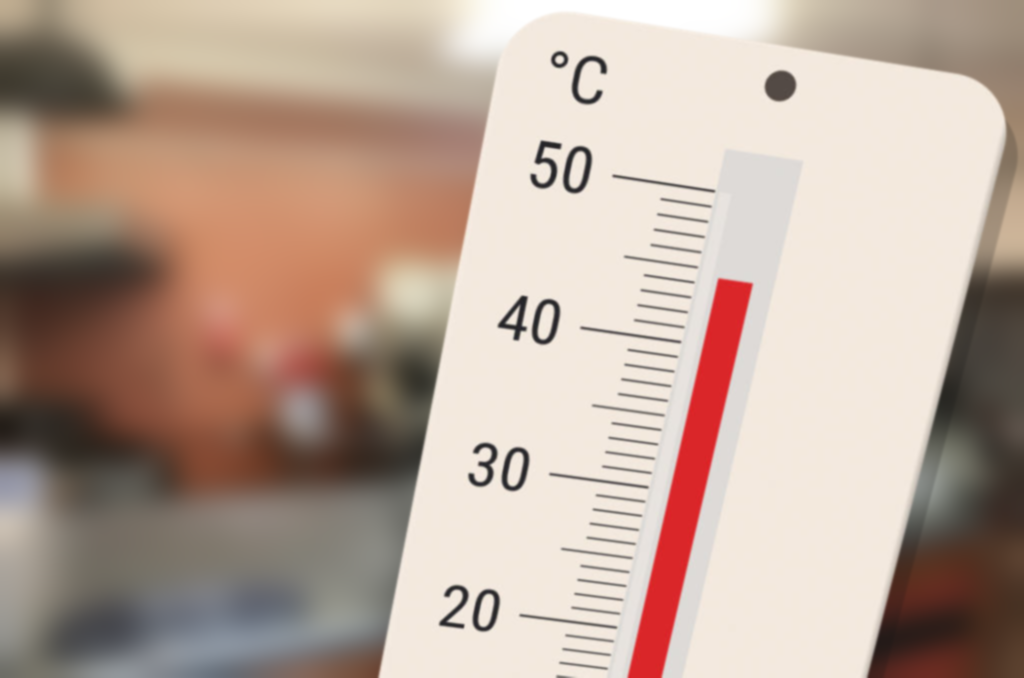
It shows 44.5 °C
